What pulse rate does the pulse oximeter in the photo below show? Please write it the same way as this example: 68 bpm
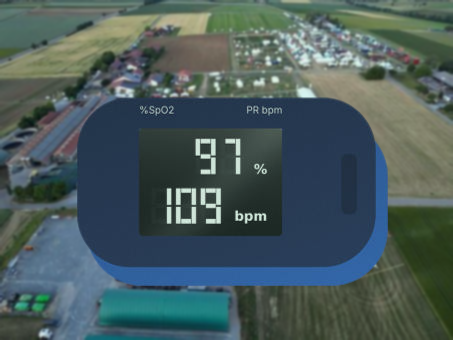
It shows 109 bpm
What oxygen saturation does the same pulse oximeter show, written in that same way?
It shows 97 %
